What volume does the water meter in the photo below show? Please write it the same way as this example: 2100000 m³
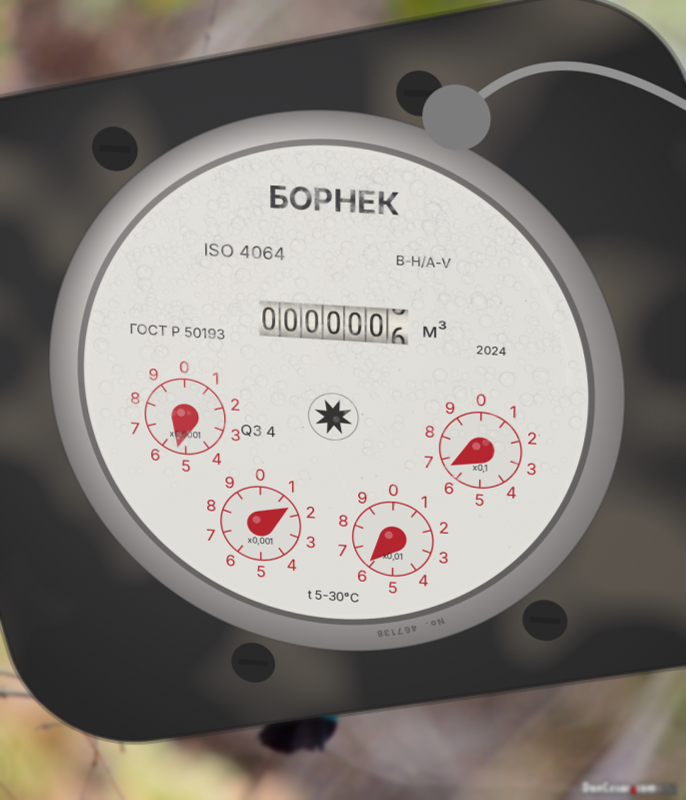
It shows 5.6615 m³
